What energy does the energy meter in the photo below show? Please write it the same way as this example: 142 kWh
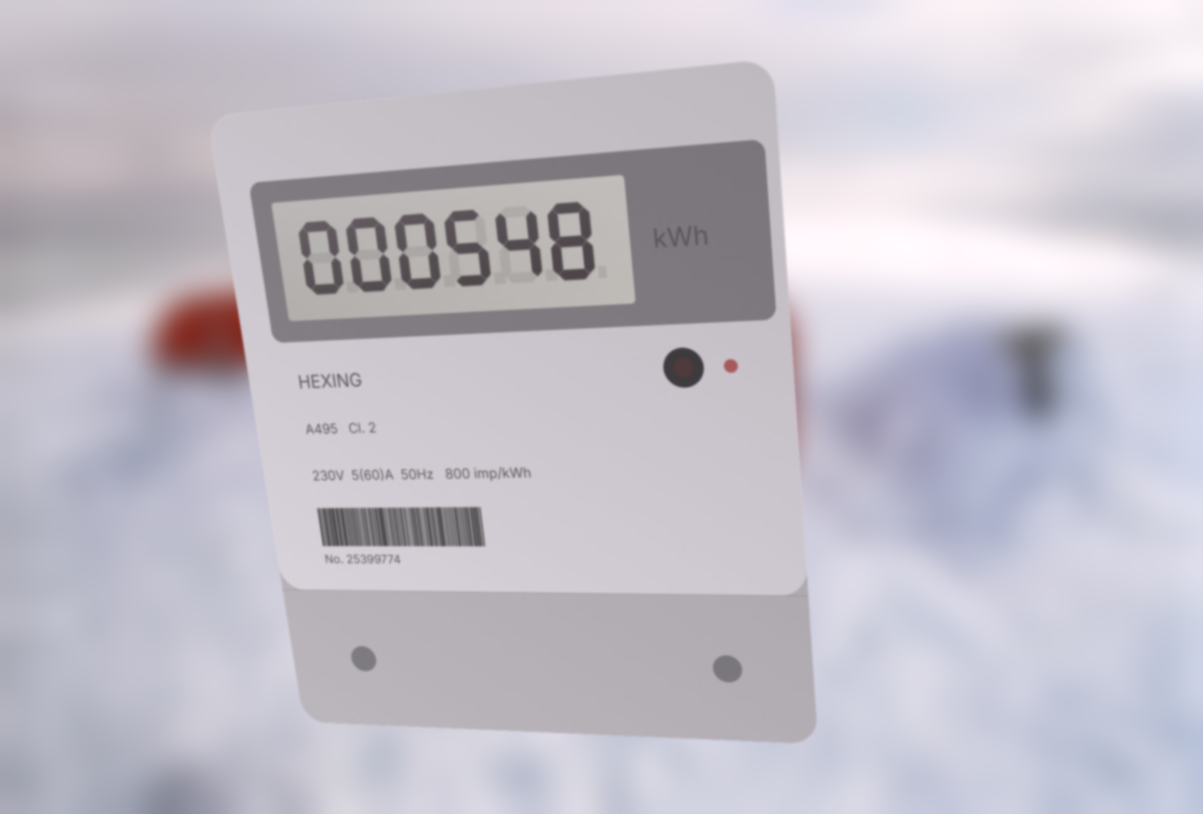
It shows 548 kWh
